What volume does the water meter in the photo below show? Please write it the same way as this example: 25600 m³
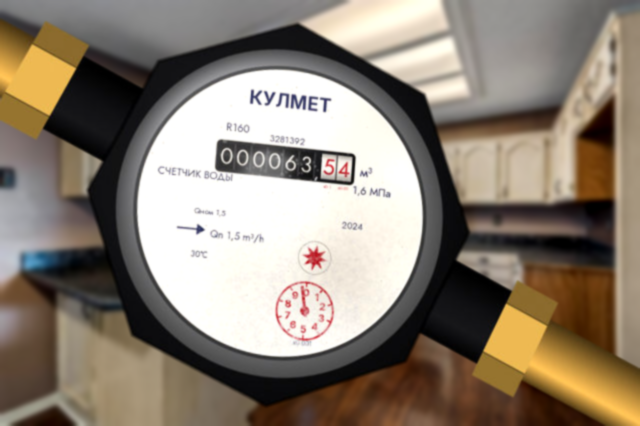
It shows 63.539 m³
